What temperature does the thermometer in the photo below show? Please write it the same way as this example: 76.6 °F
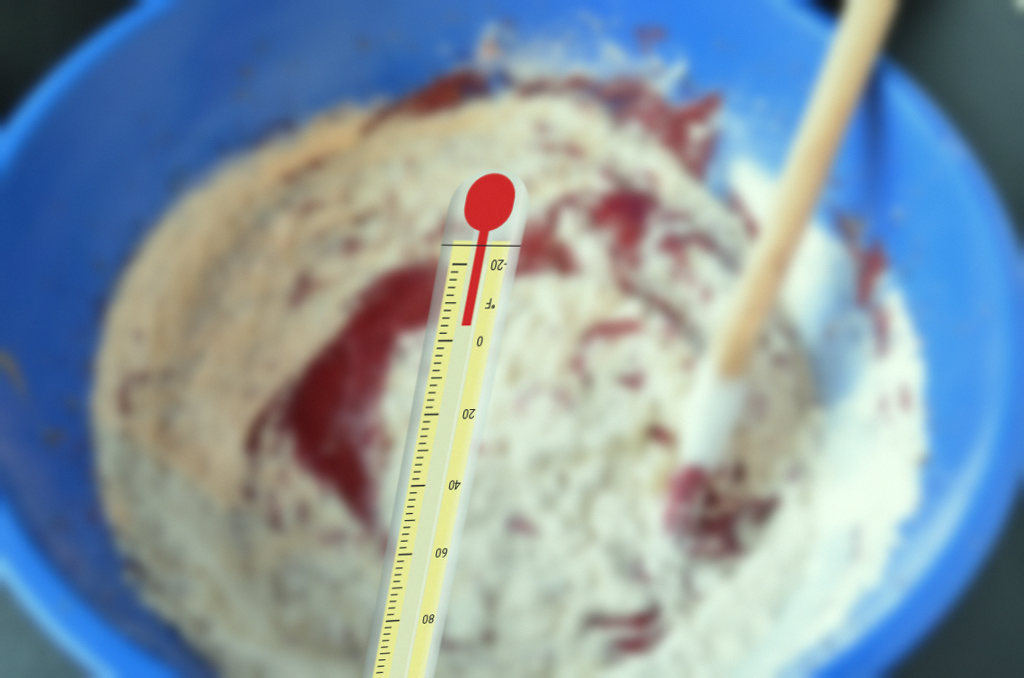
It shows -4 °F
